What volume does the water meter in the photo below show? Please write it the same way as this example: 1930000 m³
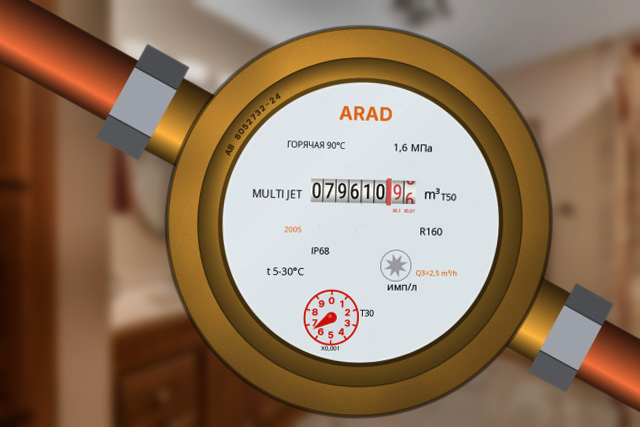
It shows 79610.956 m³
